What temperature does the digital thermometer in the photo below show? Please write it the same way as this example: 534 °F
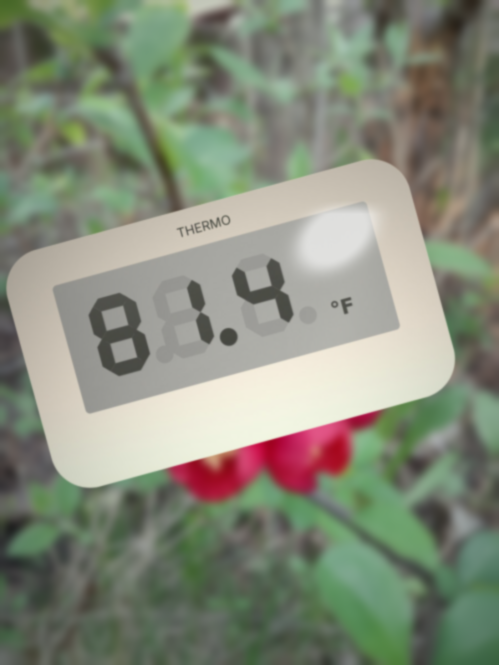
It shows 81.4 °F
